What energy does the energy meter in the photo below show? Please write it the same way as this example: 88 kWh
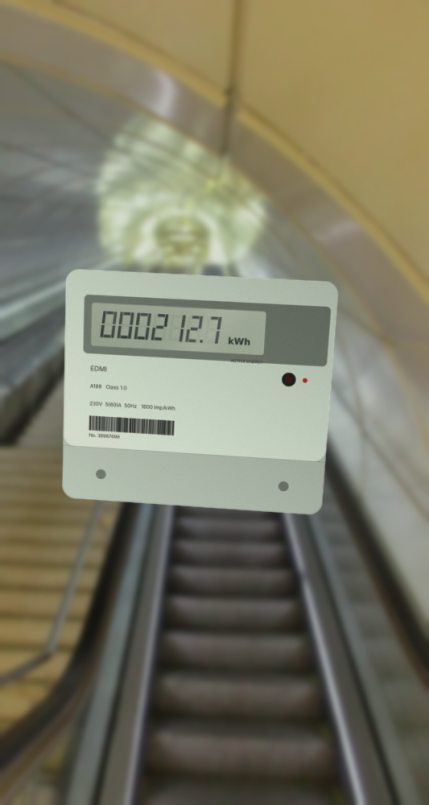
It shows 212.7 kWh
